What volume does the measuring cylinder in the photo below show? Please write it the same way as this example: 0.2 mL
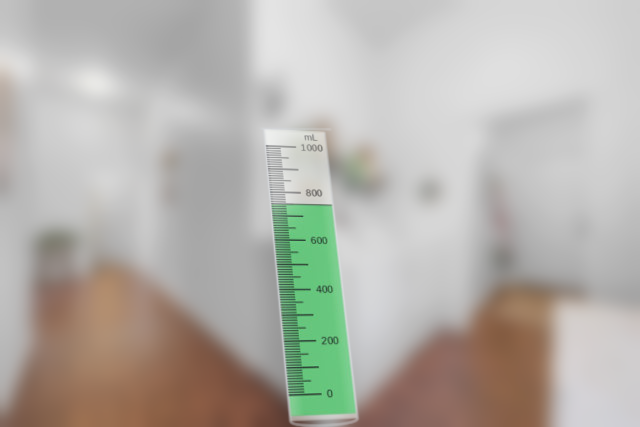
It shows 750 mL
